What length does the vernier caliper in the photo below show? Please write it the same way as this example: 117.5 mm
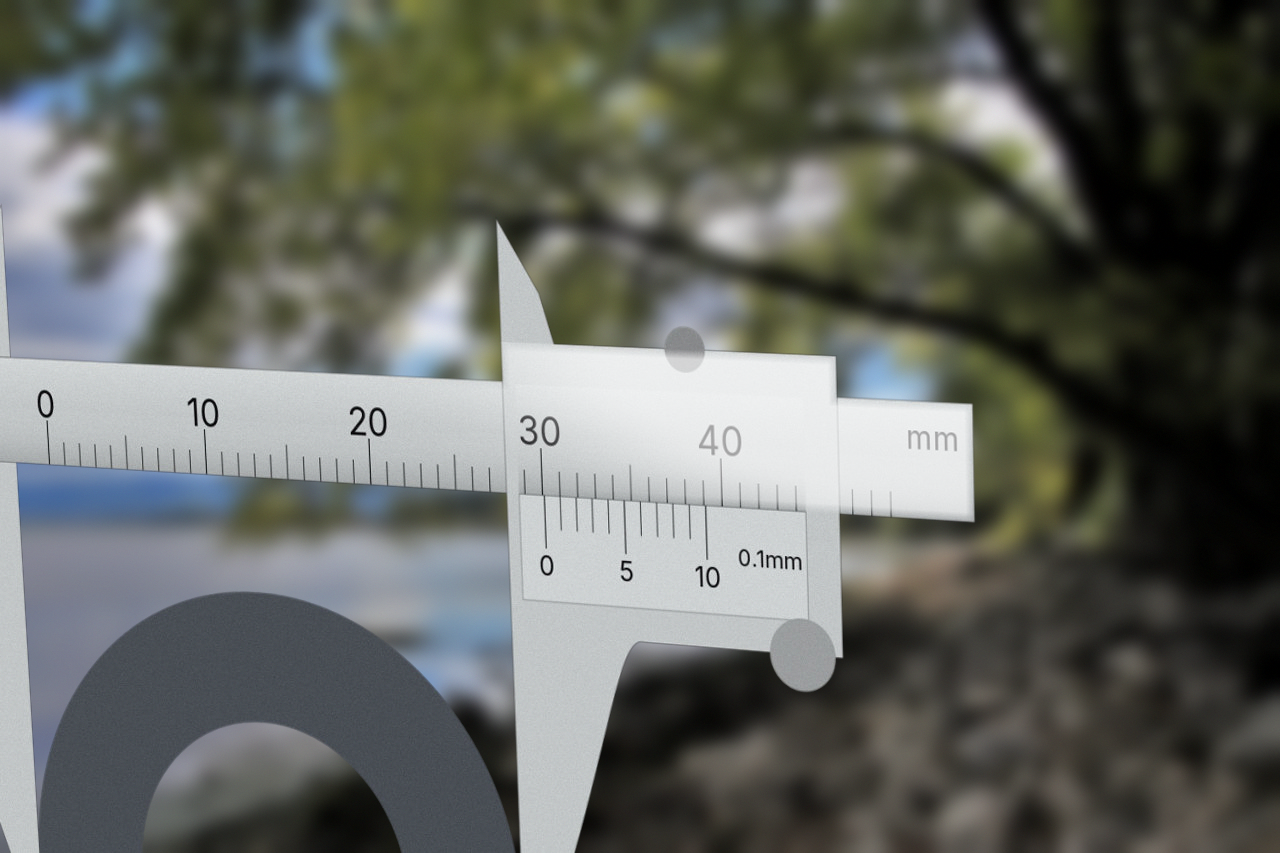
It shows 30.1 mm
